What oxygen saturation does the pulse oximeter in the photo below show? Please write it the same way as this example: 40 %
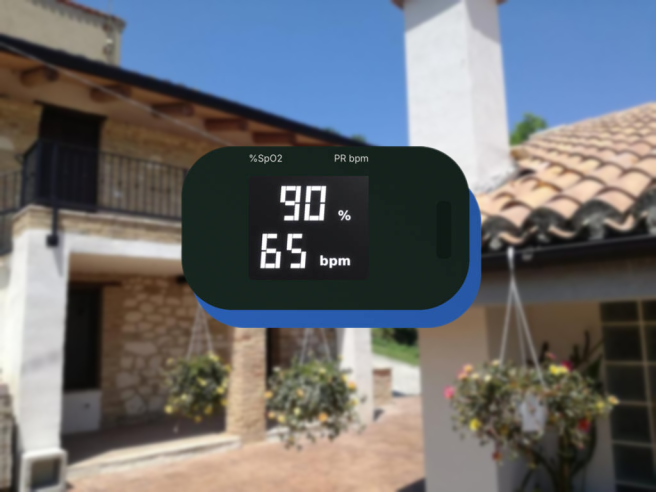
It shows 90 %
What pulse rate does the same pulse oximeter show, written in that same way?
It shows 65 bpm
